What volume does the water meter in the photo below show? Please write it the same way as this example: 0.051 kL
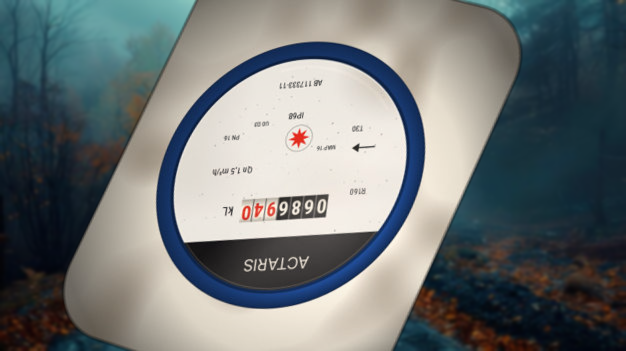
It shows 686.940 kL
